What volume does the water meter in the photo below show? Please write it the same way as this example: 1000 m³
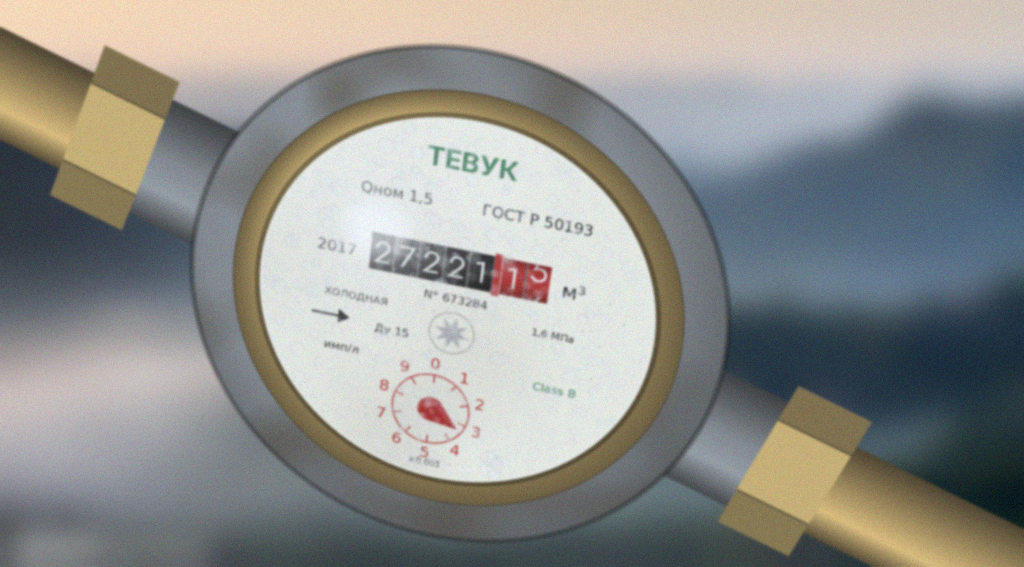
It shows 27221.153 m³
